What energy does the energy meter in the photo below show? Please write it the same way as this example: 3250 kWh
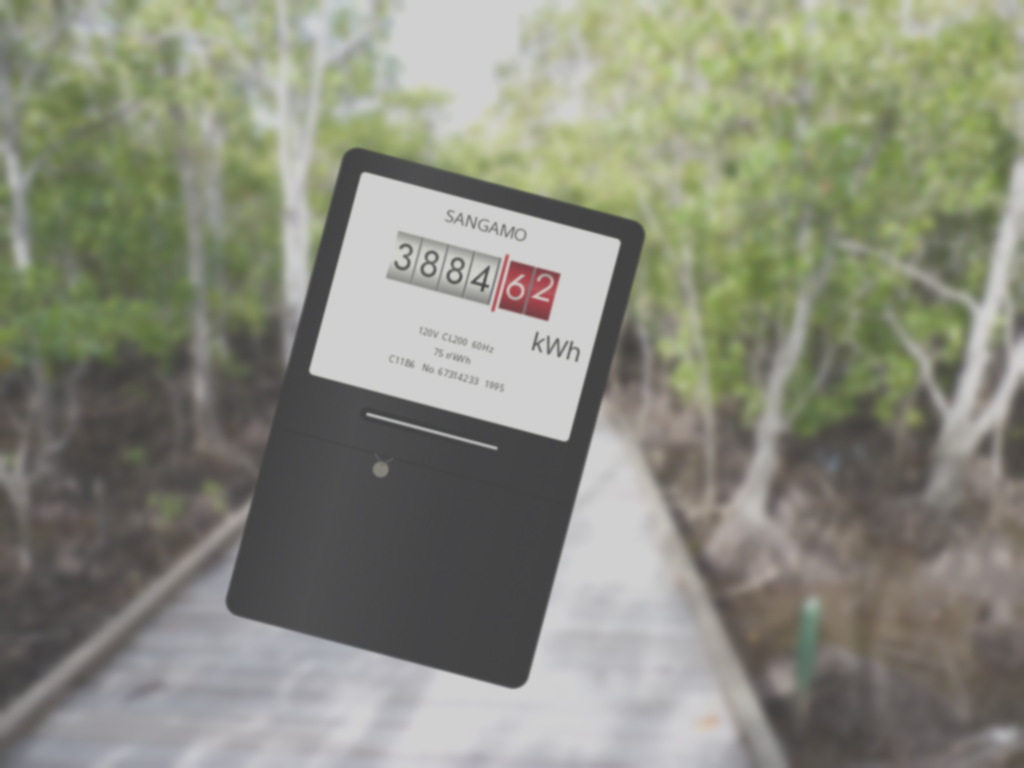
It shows 3884.62 kWh
